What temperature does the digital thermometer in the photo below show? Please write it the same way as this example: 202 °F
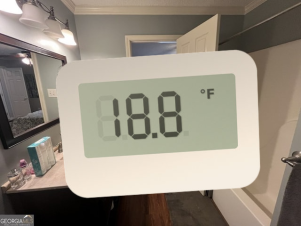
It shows 18.8 °F
